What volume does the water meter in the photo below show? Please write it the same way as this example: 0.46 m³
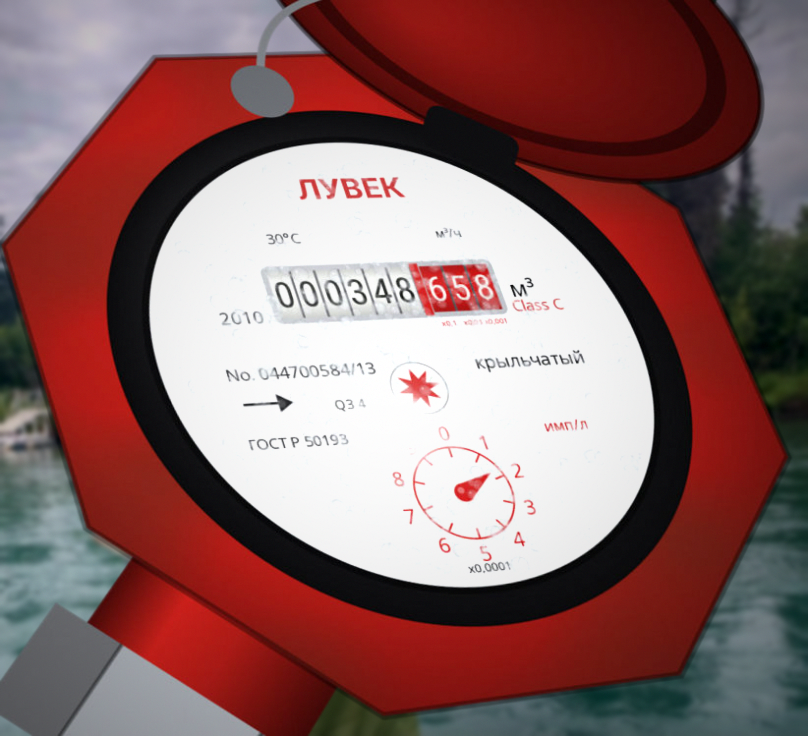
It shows 348.6581 m³
